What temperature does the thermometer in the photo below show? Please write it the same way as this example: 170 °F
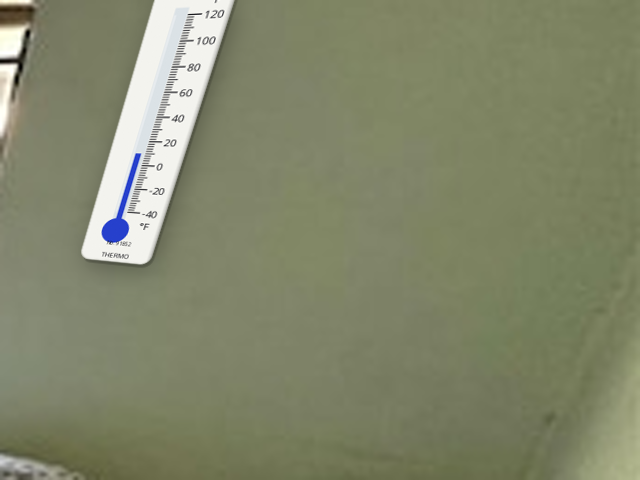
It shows 10 °F
